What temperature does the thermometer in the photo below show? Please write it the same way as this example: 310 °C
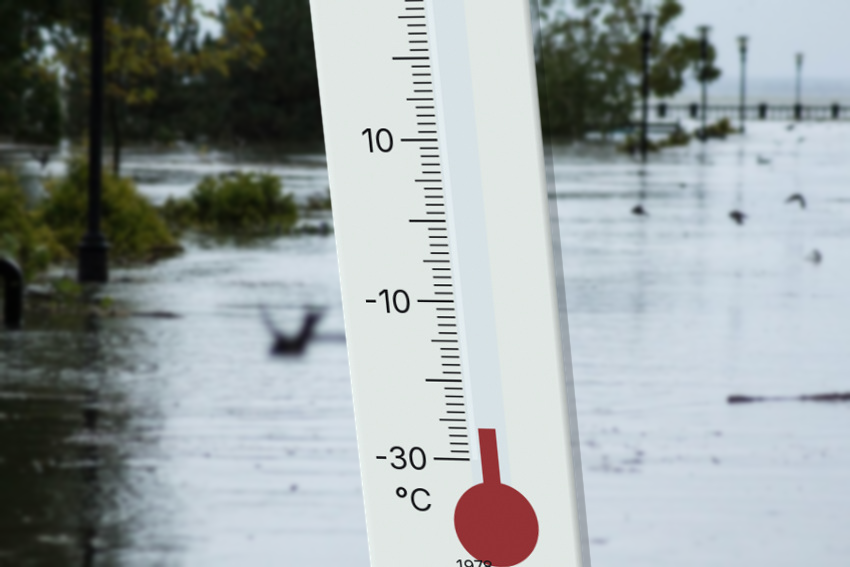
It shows -26 °C
